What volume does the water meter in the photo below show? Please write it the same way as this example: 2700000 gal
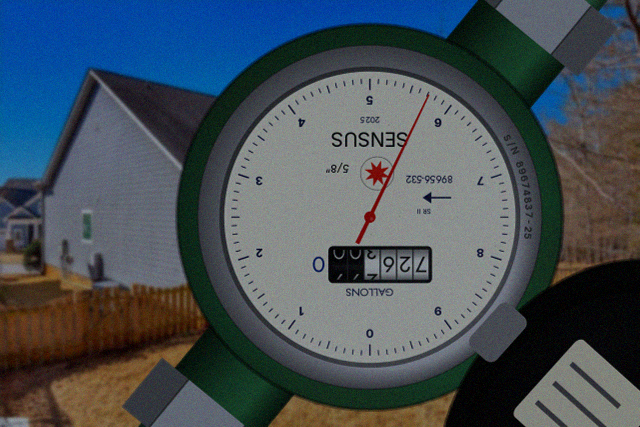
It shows 7262995.7 gal
